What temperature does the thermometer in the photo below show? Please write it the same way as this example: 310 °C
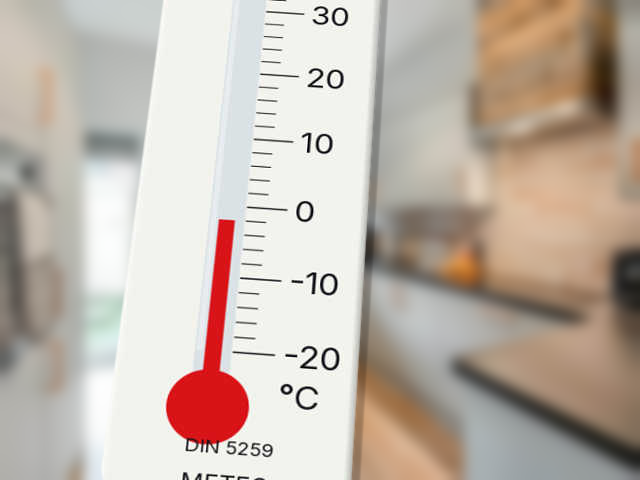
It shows -2 °C
